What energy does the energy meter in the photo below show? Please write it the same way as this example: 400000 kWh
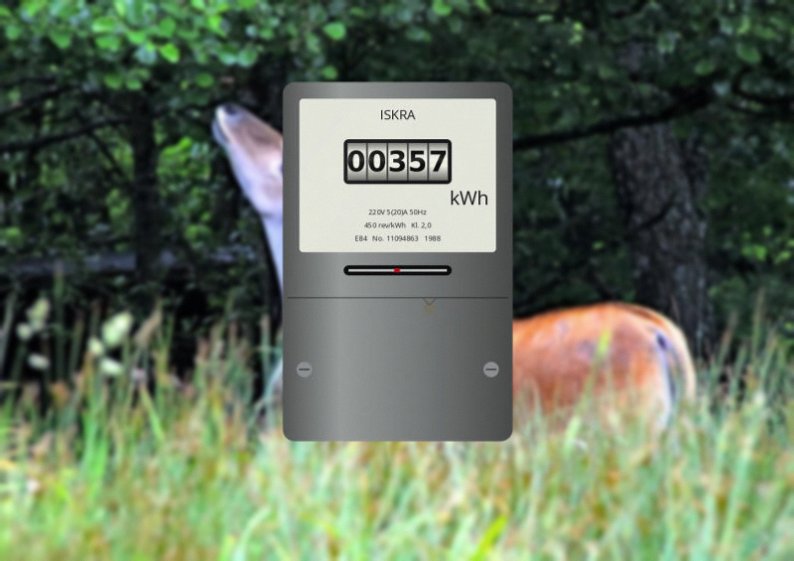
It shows 357 kWh
